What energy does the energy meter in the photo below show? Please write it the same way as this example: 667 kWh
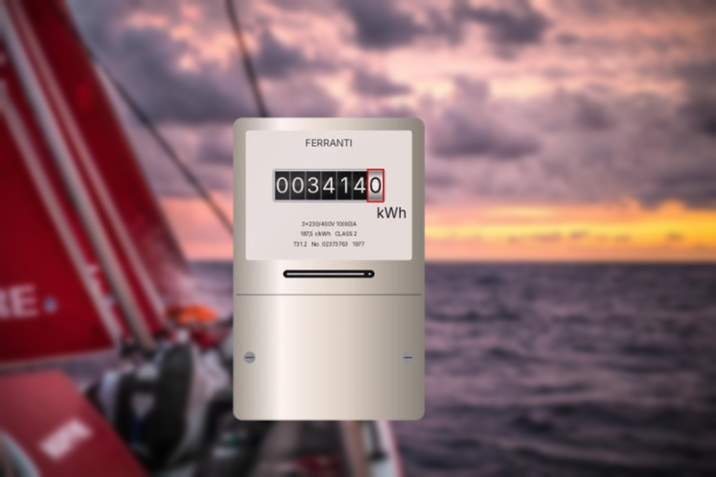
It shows 3414.0 kWh
